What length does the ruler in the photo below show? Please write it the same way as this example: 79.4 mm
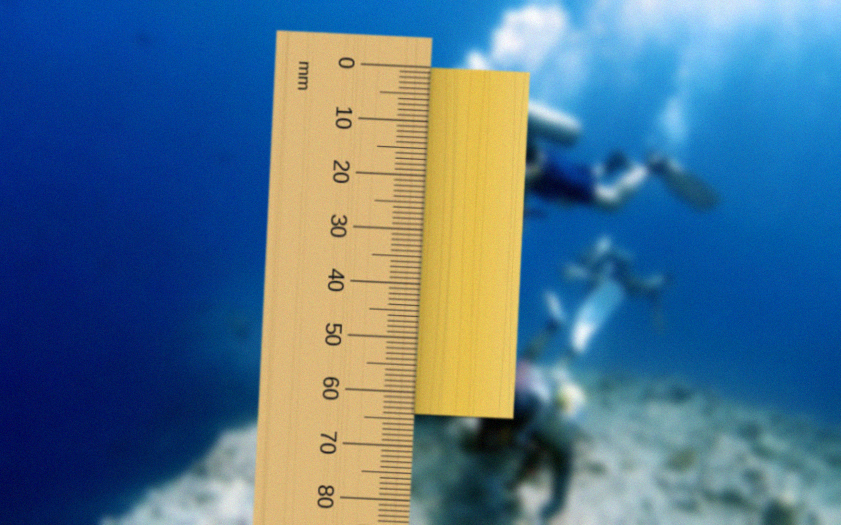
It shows 64 mm
